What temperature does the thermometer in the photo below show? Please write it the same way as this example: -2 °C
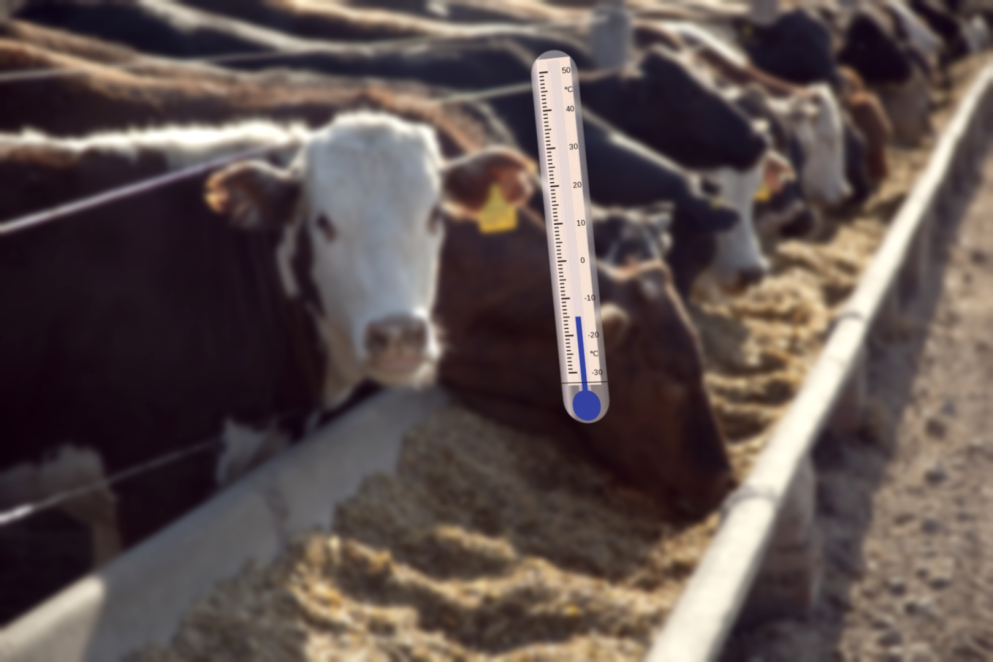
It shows -15 °C
